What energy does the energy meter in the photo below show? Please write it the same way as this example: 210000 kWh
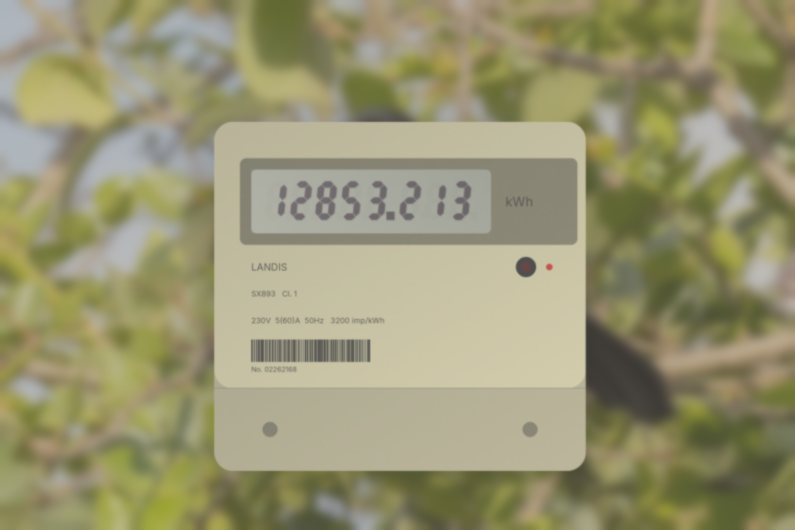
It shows 12853.213 kWh
